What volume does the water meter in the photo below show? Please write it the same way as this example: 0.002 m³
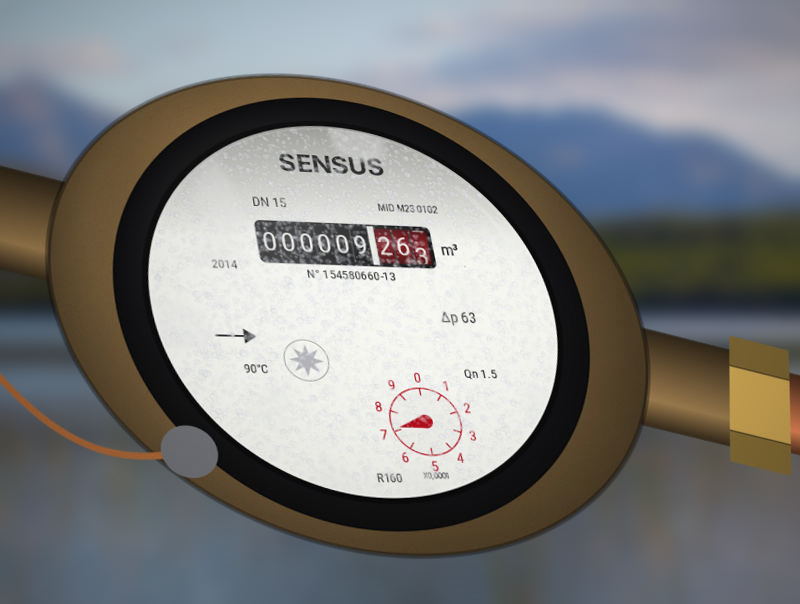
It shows 9.2627 m³
